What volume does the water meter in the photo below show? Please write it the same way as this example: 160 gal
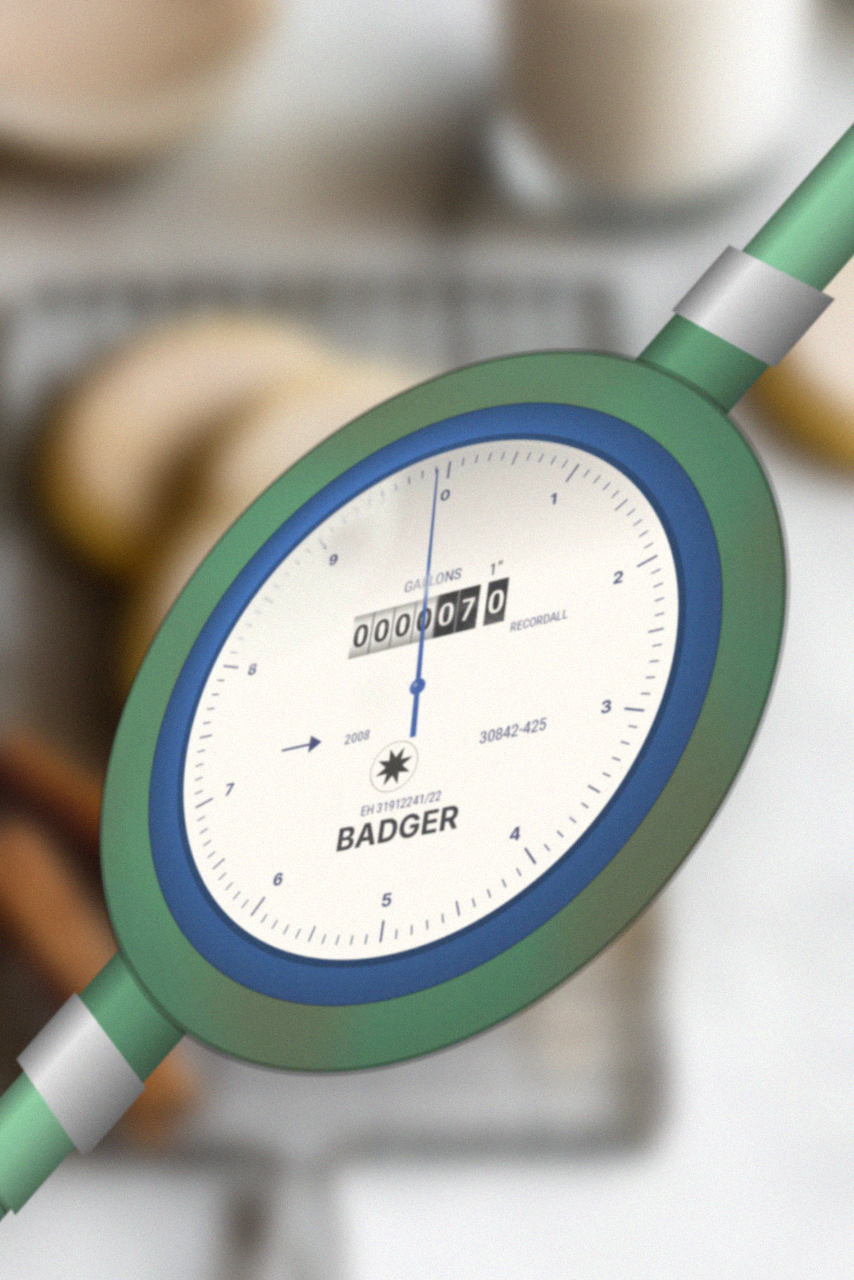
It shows 69.9 gal
